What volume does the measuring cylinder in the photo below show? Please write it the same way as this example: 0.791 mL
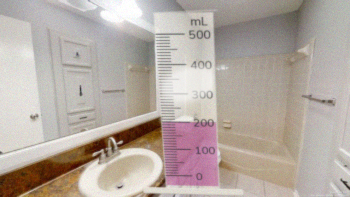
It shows 200 mL
